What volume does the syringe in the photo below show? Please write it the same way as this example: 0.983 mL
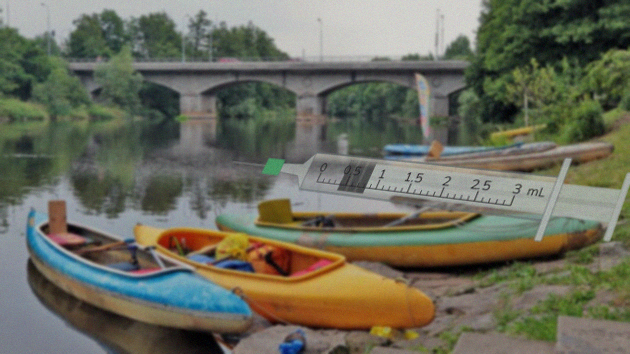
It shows 0.4 mL
